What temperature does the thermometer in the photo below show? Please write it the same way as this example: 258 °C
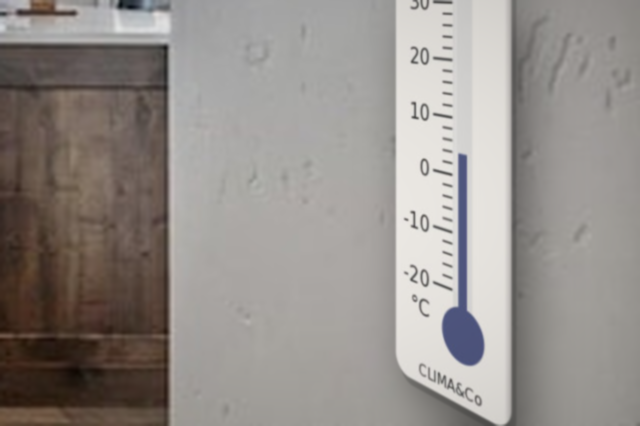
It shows 4 °C
